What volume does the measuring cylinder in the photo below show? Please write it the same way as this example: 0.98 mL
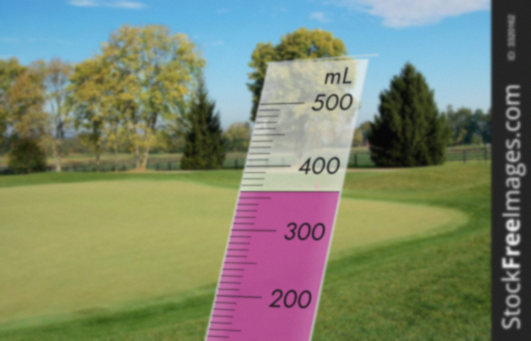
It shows 360 mL
